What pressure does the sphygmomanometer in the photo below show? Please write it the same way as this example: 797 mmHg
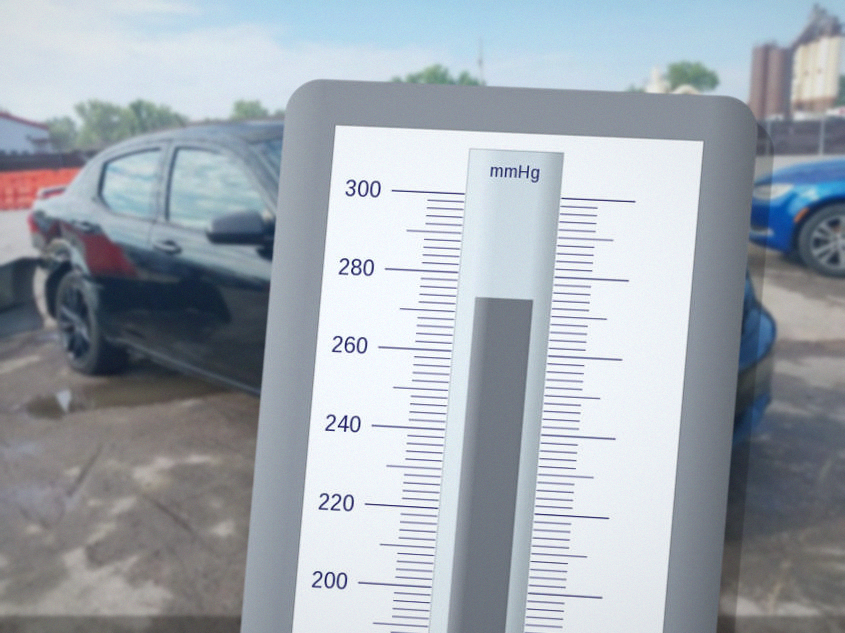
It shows 274 mmHg
